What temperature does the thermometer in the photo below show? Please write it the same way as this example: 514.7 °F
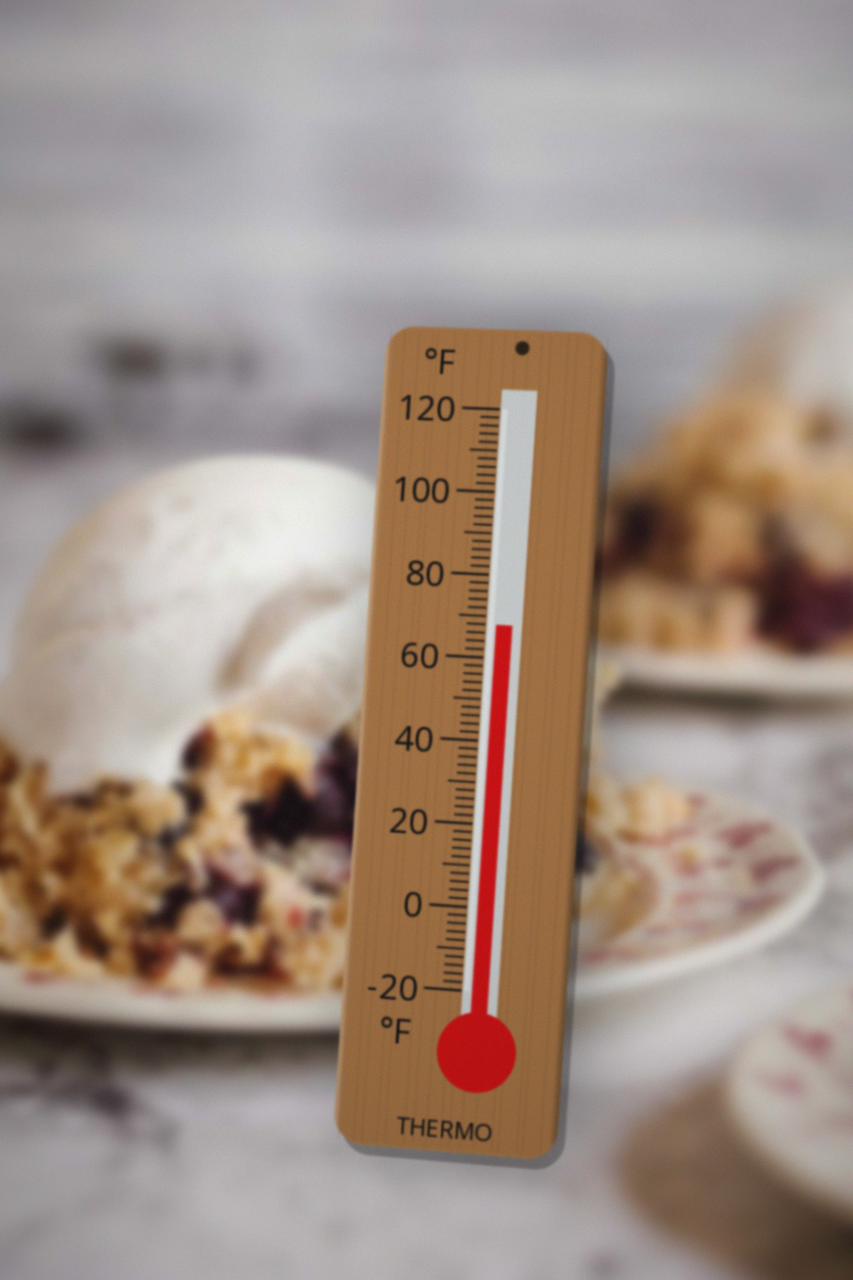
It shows 68 °F
